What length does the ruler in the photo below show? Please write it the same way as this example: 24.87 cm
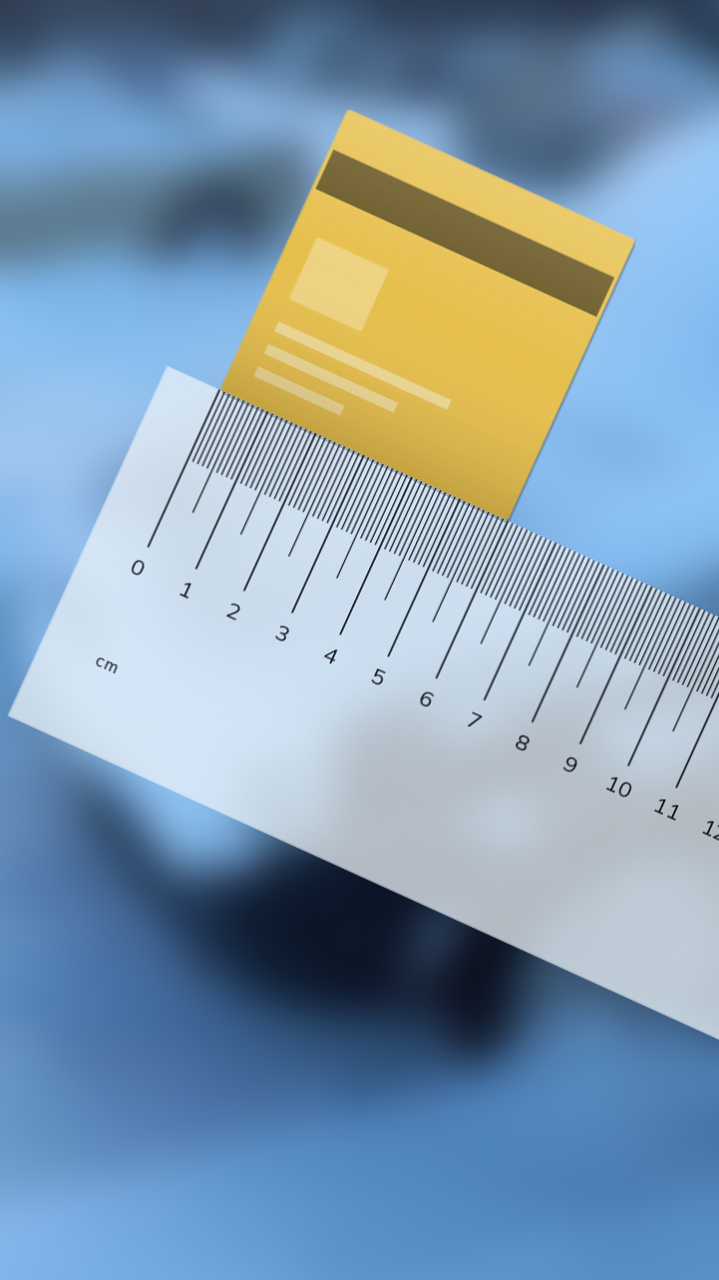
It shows 6 cm
